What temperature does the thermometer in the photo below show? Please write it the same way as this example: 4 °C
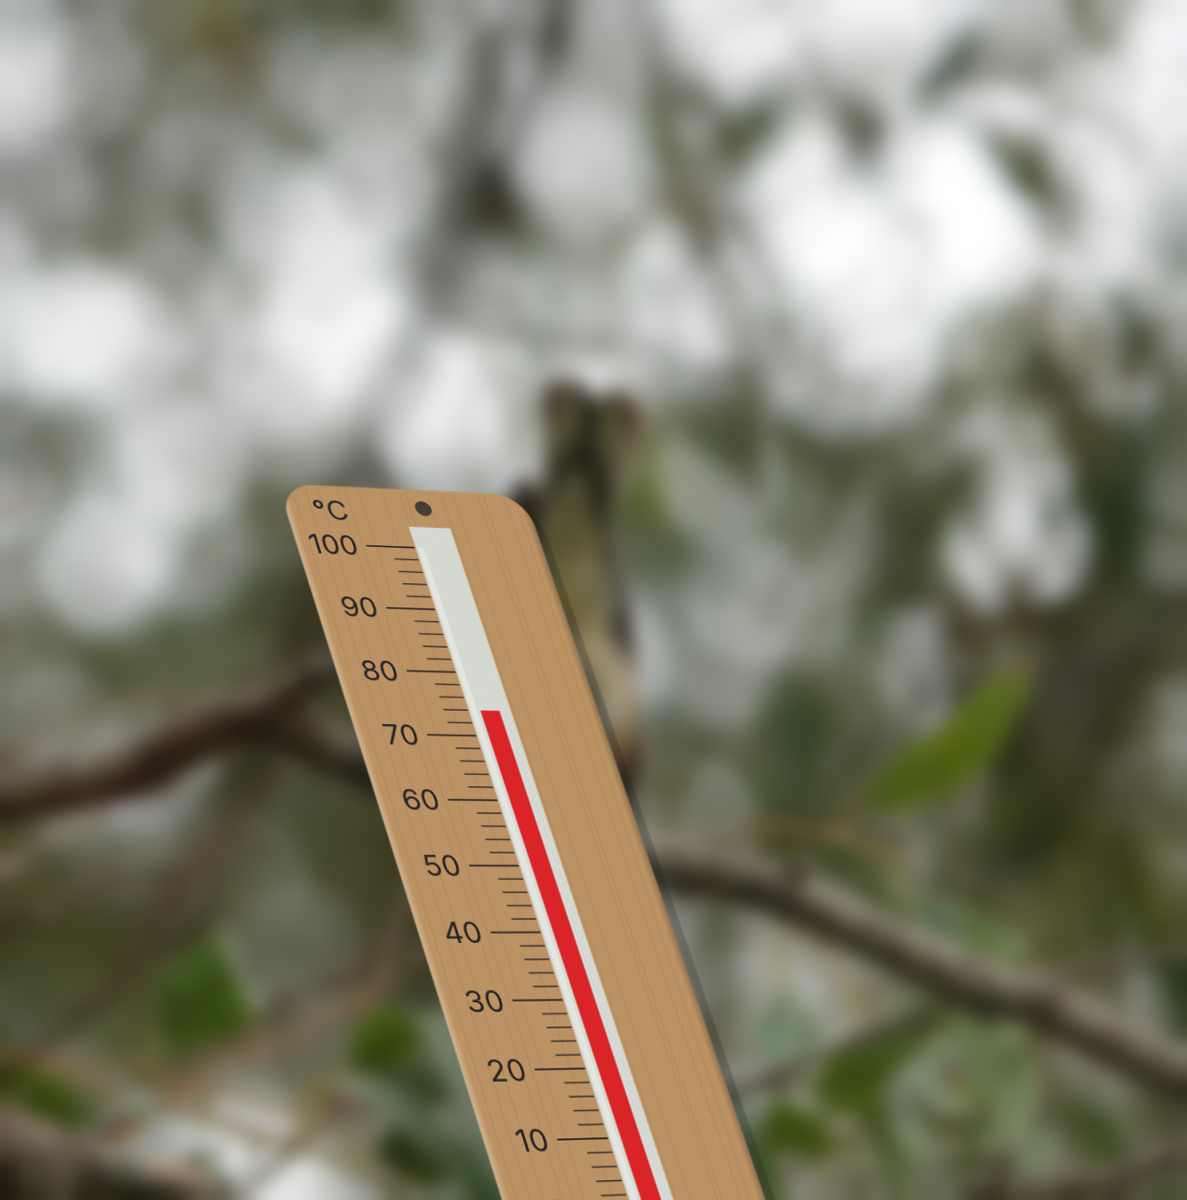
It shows 74 °C
